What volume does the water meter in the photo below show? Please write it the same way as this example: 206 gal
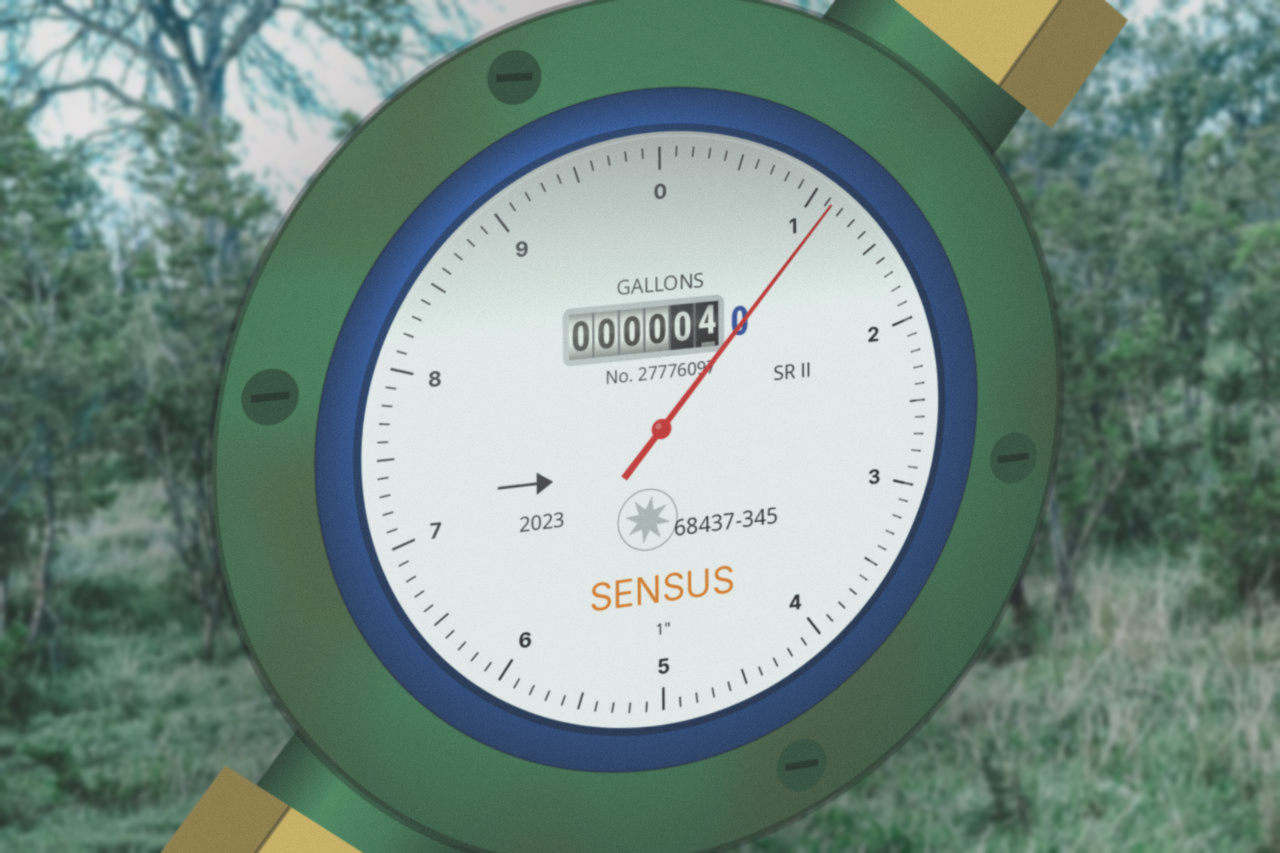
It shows 41.1 gal
